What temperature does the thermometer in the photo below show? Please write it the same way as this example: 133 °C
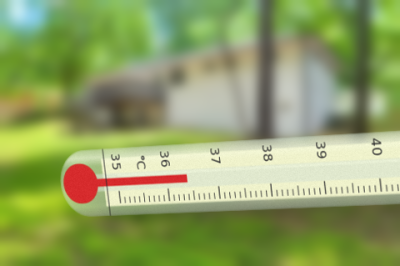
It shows 36.4 °C
